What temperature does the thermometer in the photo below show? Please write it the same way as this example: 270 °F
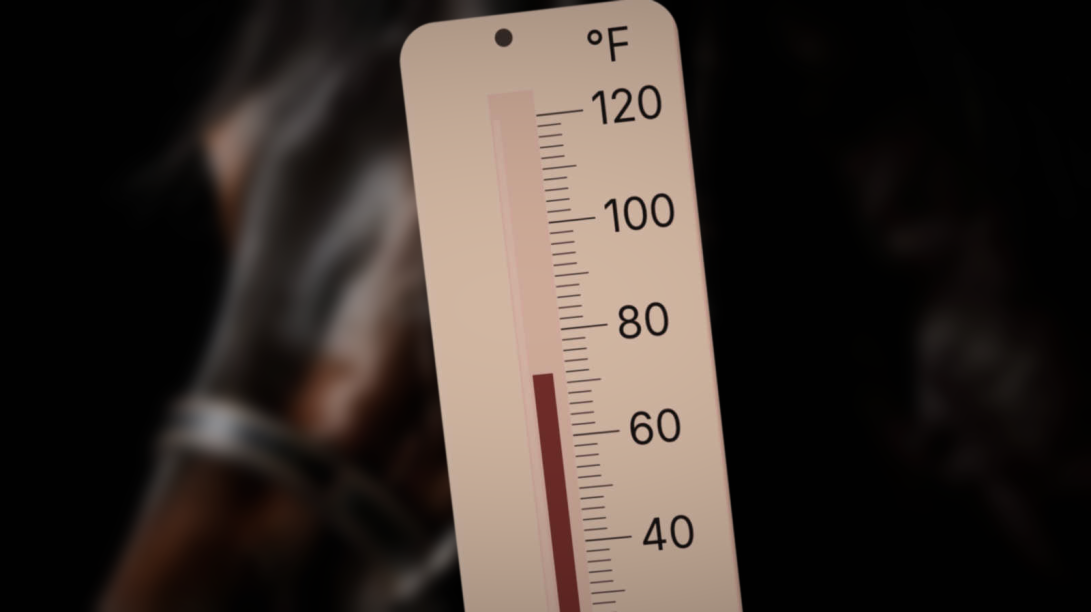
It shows 72 °F
